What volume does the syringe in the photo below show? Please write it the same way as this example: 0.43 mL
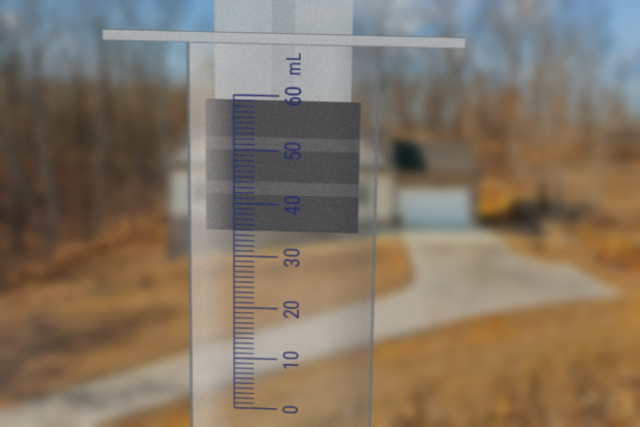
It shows 35 mL
